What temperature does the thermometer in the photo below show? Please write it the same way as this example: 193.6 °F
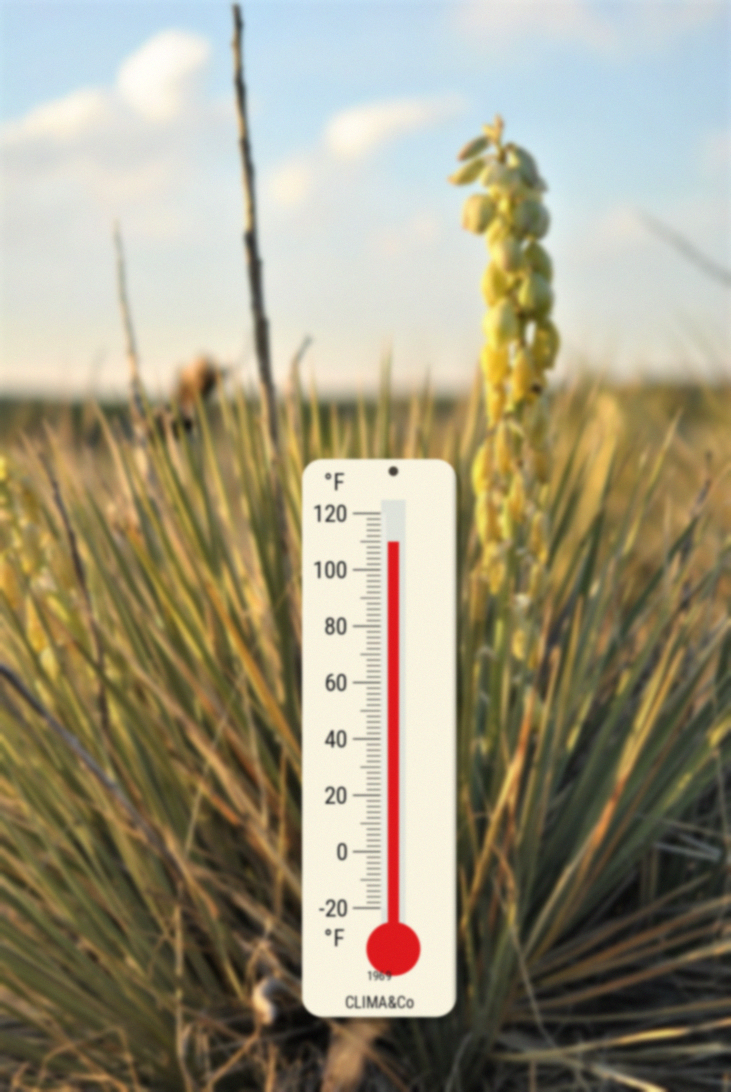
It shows 110 °F
